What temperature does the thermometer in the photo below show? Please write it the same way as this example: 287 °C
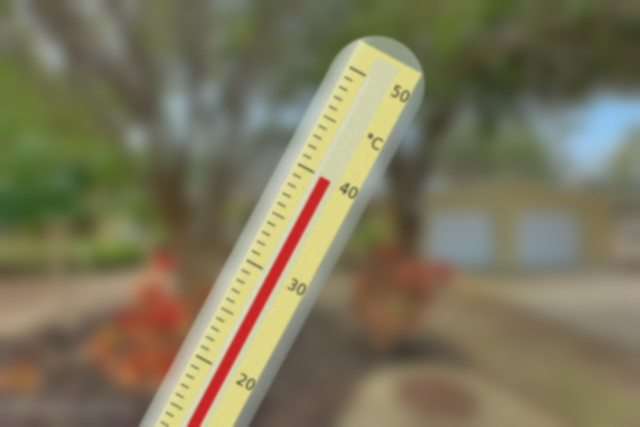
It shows 40 °C
